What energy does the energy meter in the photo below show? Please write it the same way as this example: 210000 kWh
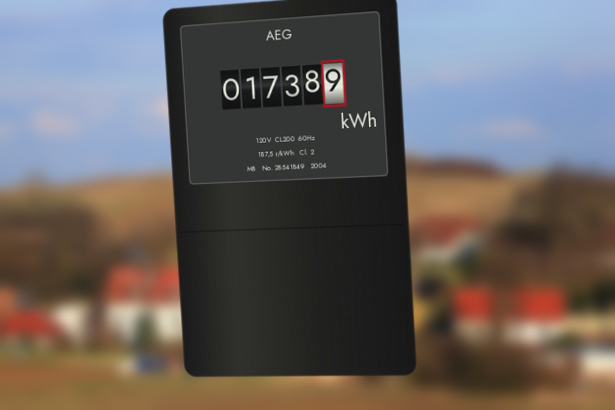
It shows 1738.9 kWh
